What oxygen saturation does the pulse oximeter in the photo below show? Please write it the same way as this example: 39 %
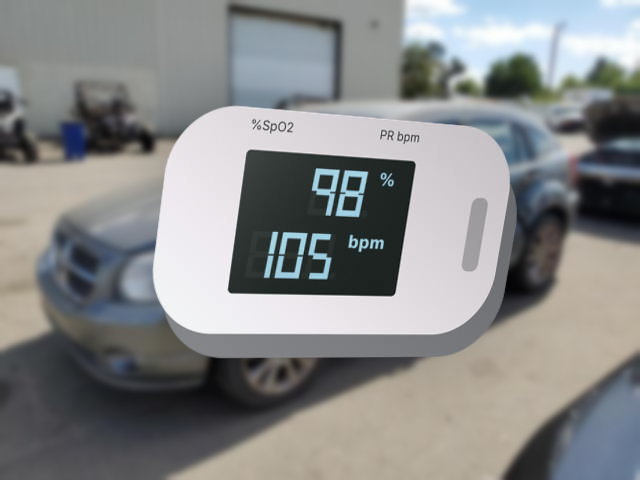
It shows 98 %
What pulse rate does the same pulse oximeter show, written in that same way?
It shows 105 bpm
